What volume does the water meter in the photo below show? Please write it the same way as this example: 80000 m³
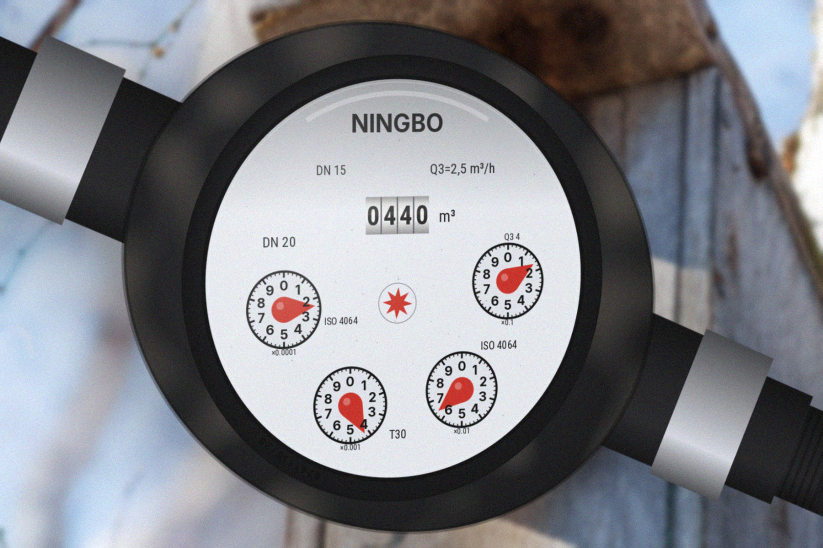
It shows 440.1642 m³
